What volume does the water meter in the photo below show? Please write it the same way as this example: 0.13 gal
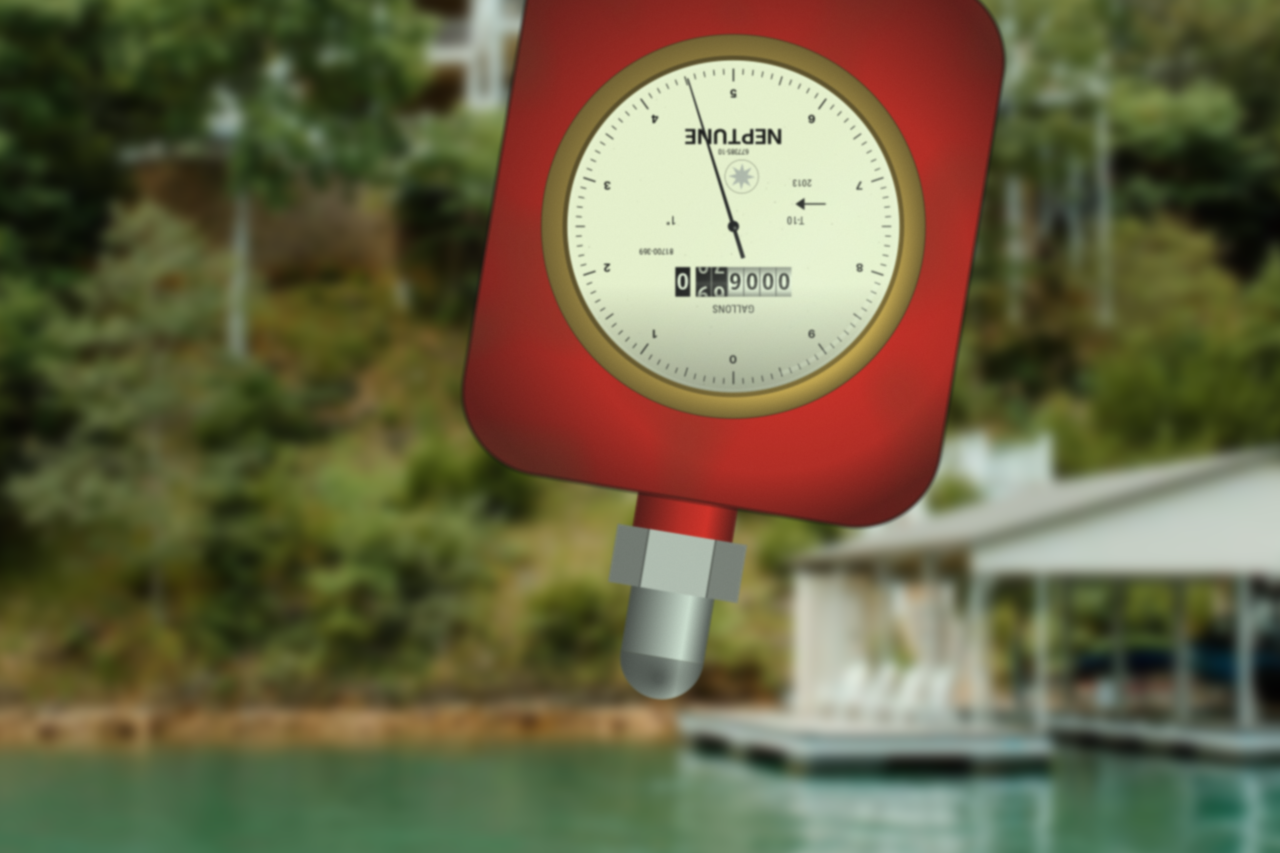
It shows 6694.5 gal
